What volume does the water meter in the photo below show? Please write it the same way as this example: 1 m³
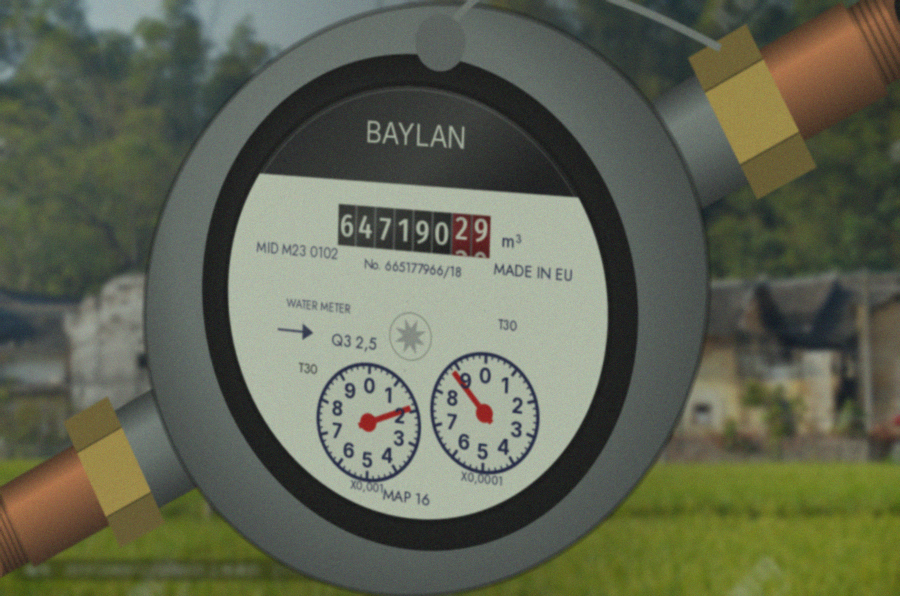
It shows 647190.2918 m³
